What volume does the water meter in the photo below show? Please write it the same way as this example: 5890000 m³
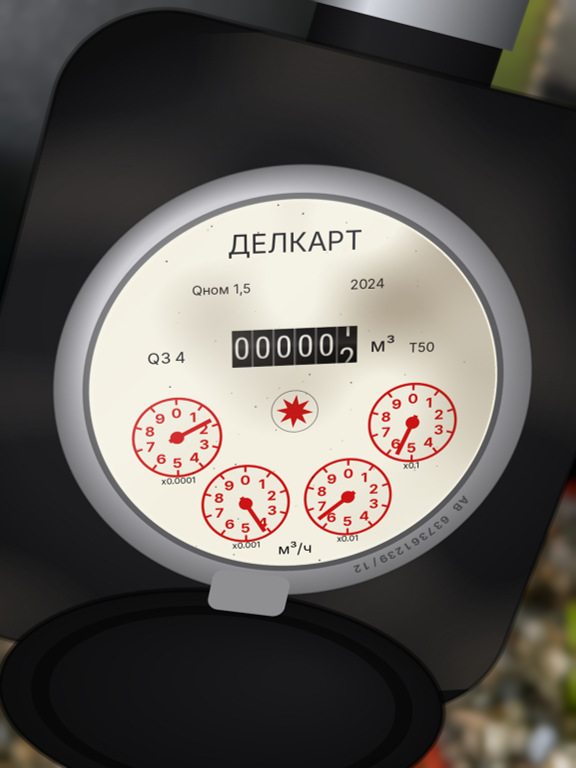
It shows 1.5641 m³
